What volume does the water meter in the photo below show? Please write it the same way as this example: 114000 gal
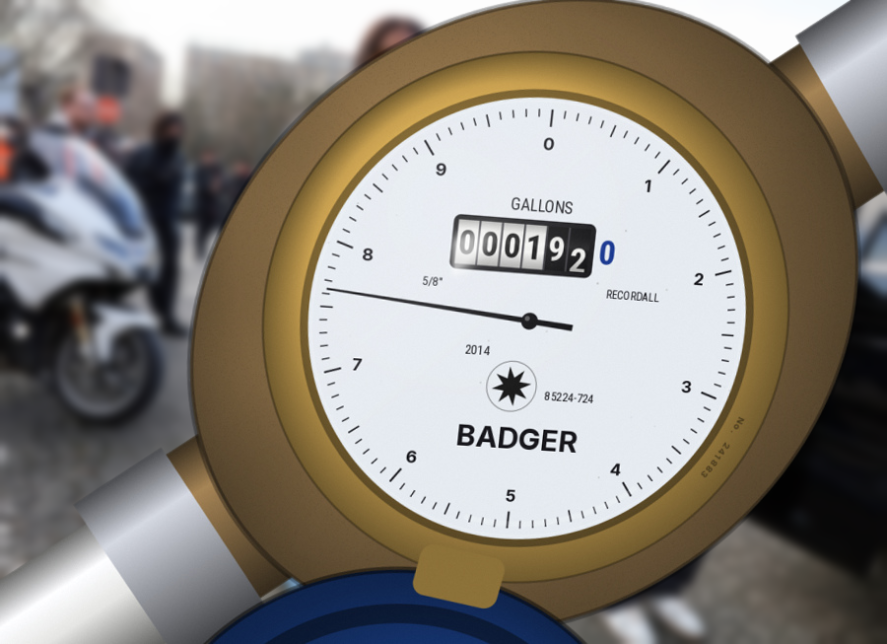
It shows 1917.6 gal
